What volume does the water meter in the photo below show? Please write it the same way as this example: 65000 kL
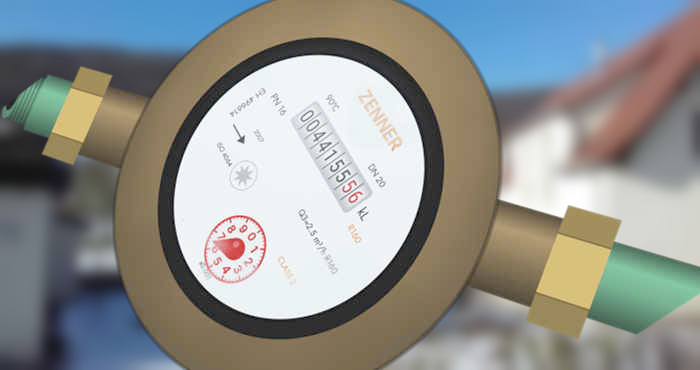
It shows 44155.566 kL
